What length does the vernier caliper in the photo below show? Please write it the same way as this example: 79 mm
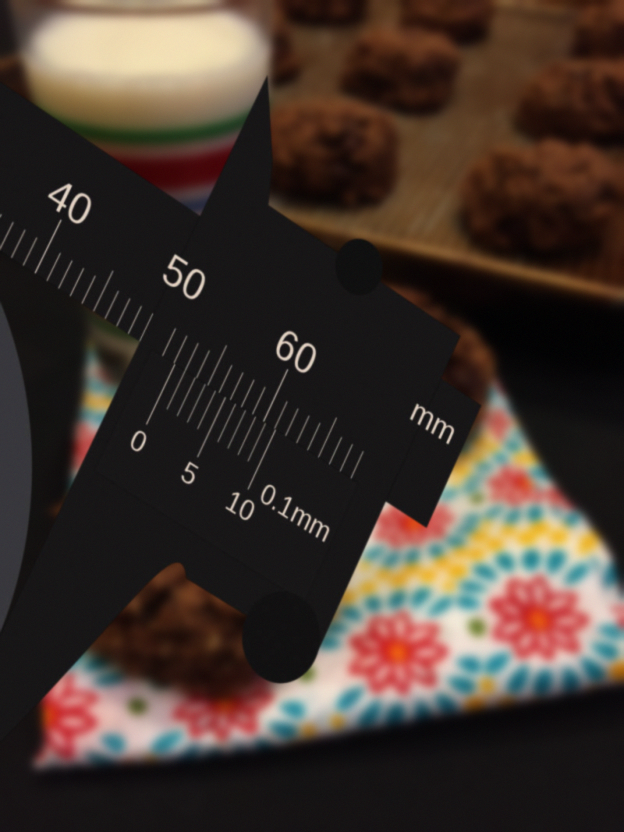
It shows 52.1 mm
